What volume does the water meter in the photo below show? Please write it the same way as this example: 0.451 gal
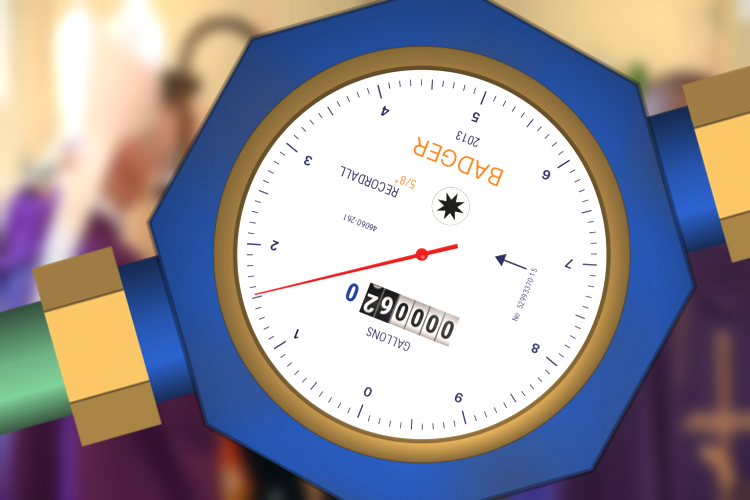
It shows 621.5 gal
